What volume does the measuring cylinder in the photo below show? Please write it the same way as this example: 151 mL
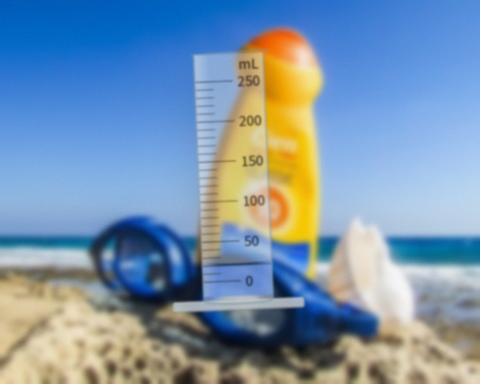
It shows 20 mL
